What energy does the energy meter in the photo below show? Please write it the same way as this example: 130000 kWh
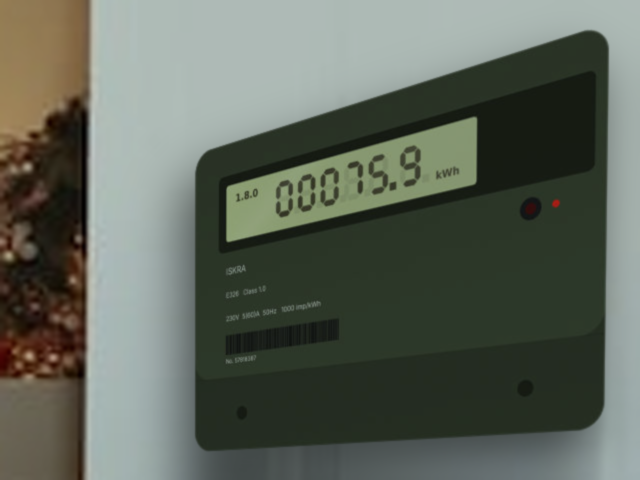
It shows 75.9 kWh
